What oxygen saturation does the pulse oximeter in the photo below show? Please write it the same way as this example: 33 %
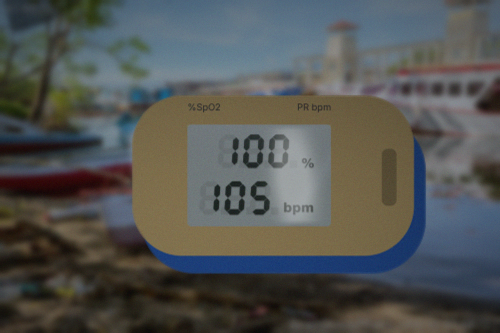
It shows 100 %
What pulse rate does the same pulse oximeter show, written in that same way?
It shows 105 bpm
